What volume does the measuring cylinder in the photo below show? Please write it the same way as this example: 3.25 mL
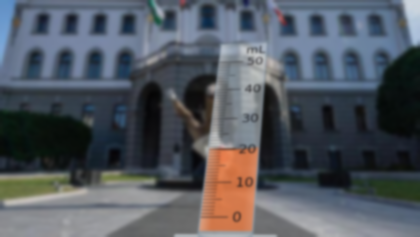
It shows 20 mL
